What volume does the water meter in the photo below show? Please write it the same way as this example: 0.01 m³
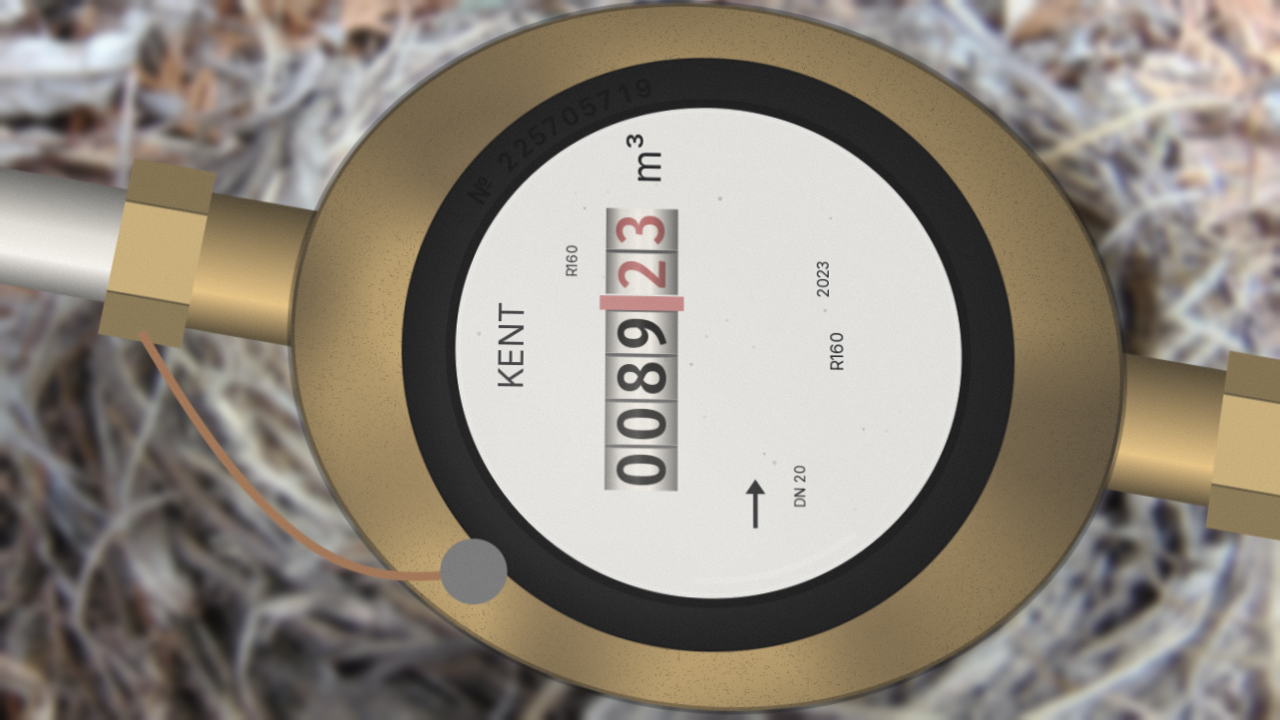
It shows 89.23 m³
